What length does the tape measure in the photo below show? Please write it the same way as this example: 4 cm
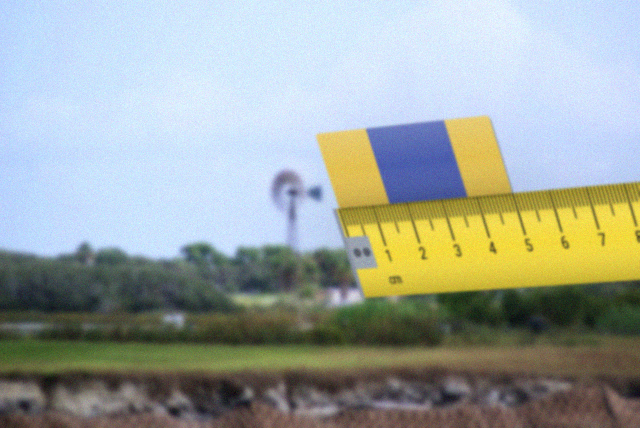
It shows 5 cm
